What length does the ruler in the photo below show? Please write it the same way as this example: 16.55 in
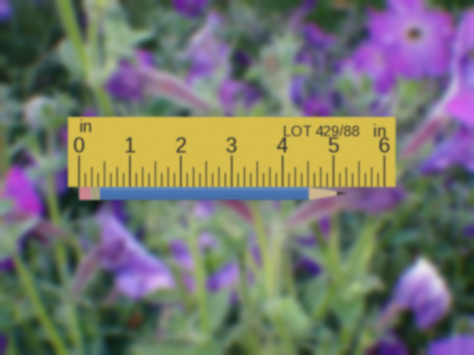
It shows 5.25 in
